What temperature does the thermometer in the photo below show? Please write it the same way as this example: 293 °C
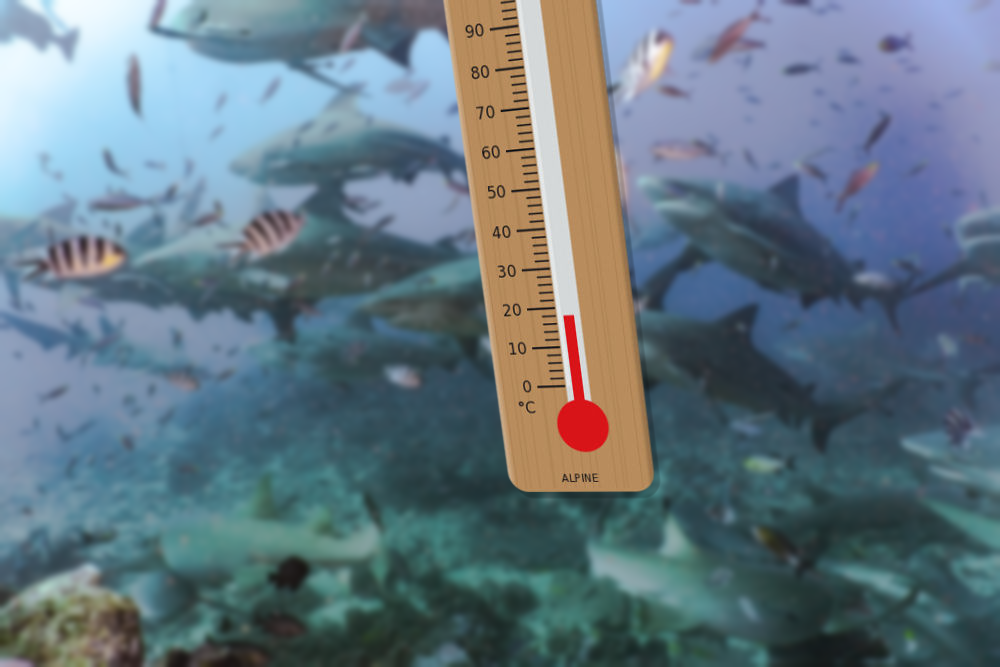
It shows 18 °C
